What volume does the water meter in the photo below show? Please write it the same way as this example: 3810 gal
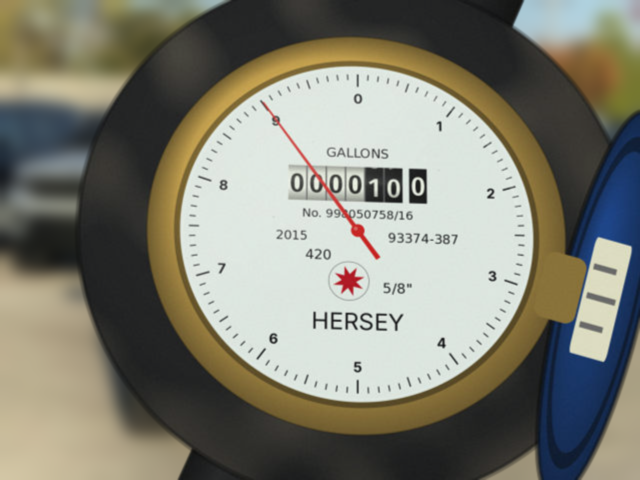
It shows 99.0 gal
